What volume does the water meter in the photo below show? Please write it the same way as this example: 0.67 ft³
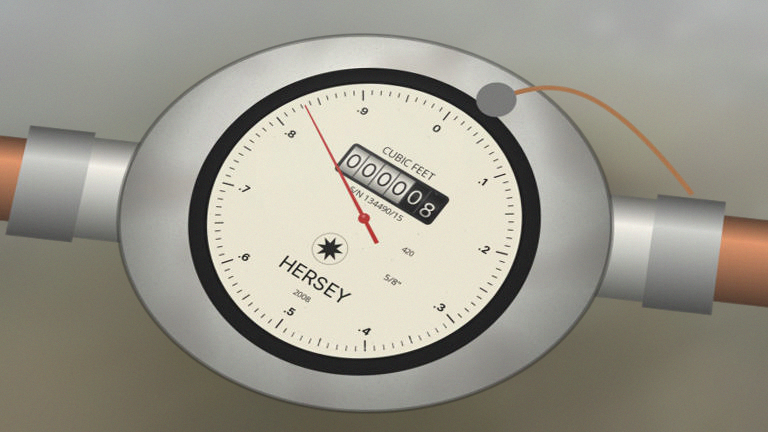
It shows 7.83 ft³
